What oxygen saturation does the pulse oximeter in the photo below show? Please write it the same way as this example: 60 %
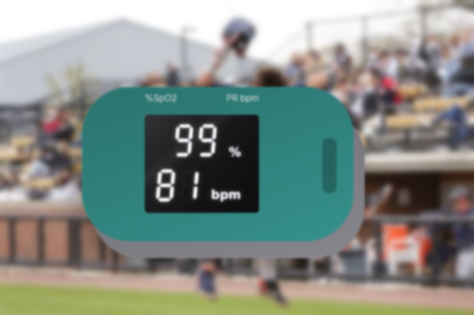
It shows 99 %
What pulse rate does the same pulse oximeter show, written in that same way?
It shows 81 bpm
